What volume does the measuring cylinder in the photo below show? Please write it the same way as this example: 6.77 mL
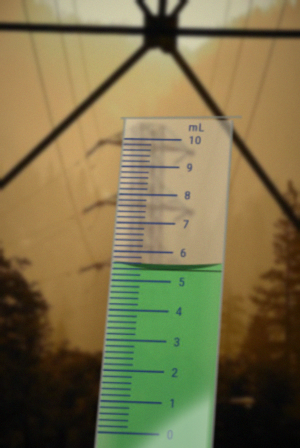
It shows 5.4 mL
